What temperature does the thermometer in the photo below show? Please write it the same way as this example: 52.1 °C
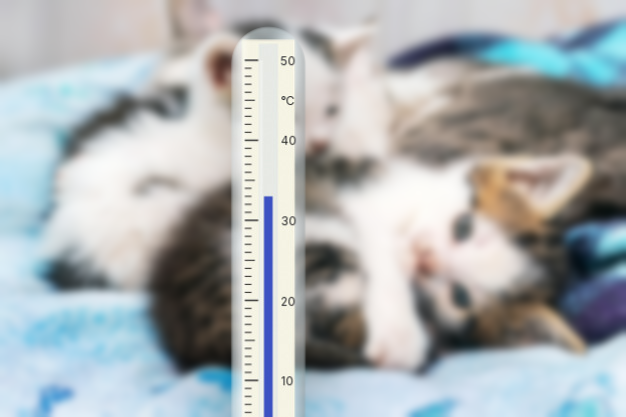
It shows 33 °C
